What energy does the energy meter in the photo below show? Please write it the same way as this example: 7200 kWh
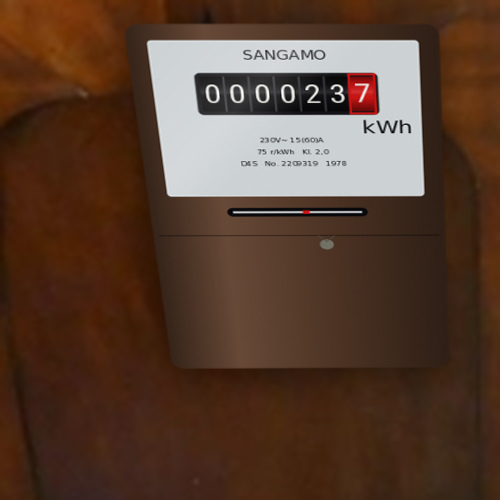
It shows 23.7 kWh
